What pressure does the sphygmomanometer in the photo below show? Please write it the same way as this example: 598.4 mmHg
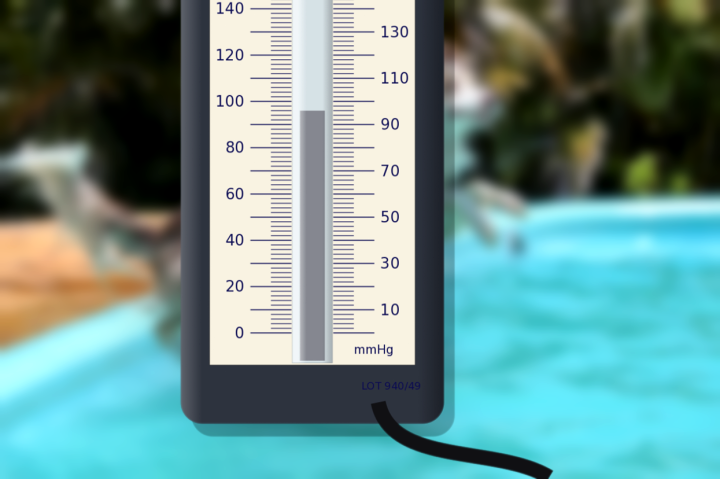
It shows 96 mmHg
